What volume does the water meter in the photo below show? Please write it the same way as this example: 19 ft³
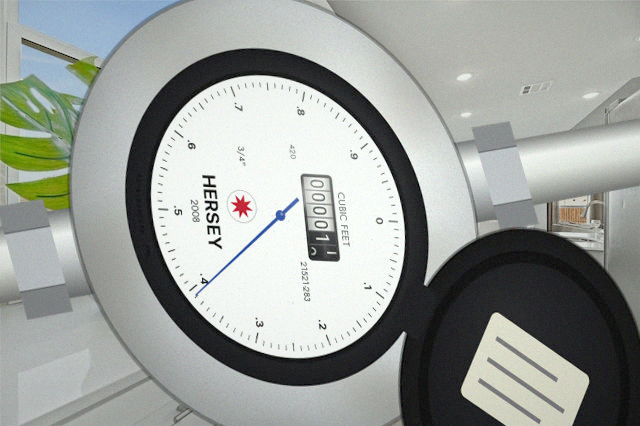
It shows 11.39 ft³
